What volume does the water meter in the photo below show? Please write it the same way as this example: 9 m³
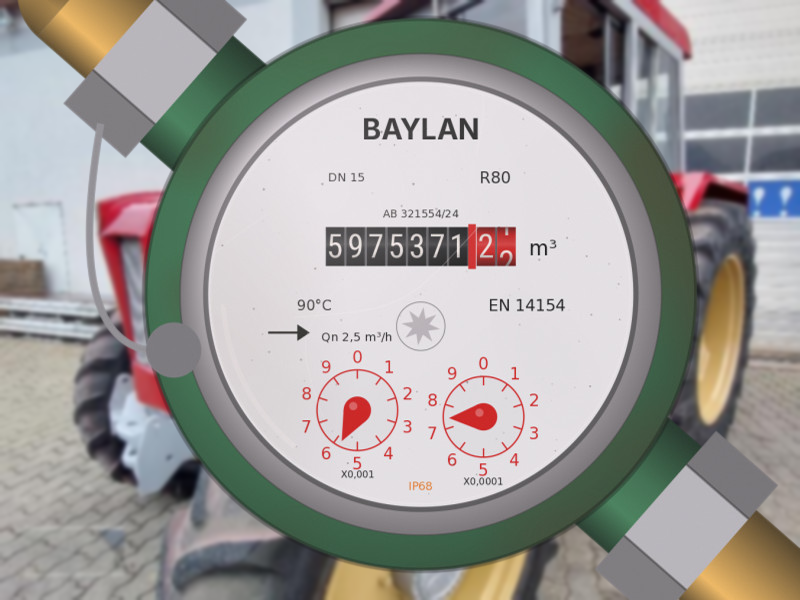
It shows 5975371.2157 m³
